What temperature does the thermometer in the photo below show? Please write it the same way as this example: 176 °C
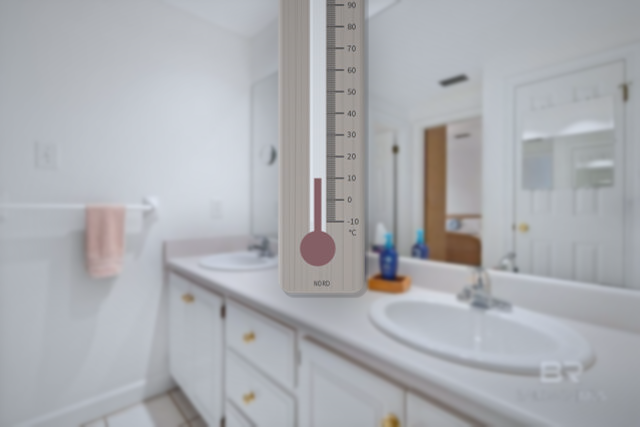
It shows 10 °C
